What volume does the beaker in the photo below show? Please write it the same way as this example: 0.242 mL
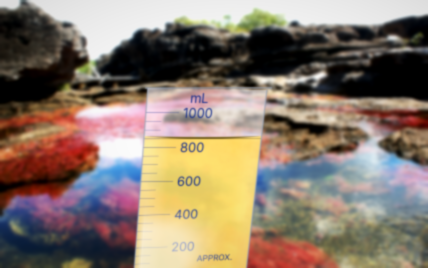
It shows 850 mL
